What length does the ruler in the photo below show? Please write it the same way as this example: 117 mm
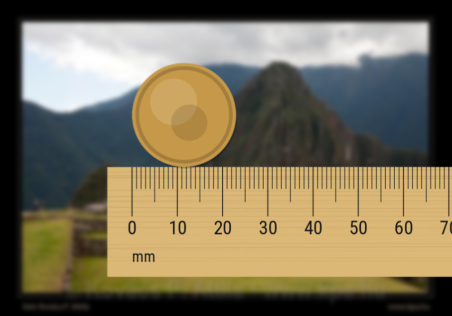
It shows 23 mm
